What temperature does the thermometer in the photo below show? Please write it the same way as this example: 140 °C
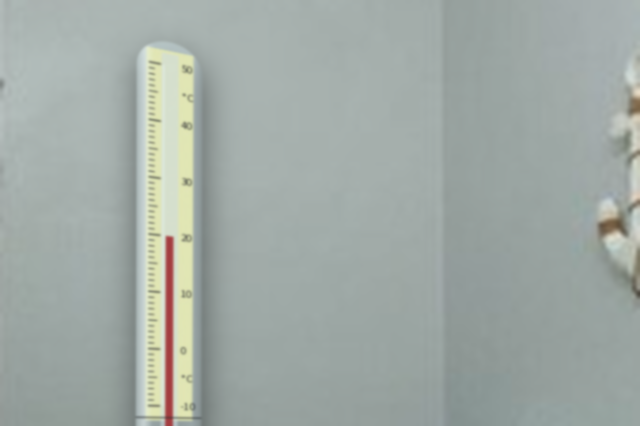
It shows 20 °C
